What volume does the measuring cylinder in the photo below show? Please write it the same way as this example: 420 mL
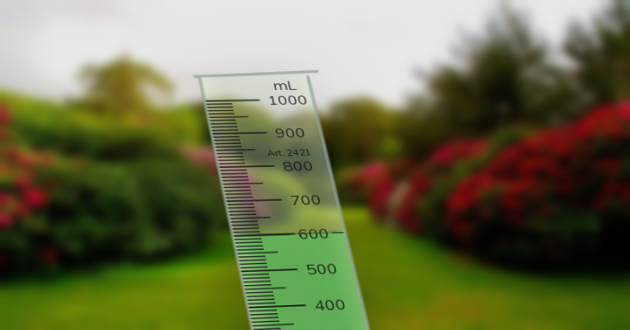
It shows 600 mL
